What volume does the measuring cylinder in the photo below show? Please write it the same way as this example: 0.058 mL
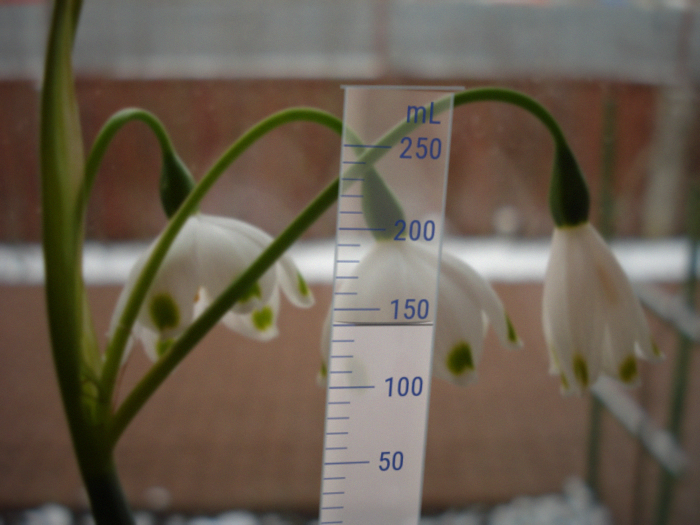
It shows 140 mL
